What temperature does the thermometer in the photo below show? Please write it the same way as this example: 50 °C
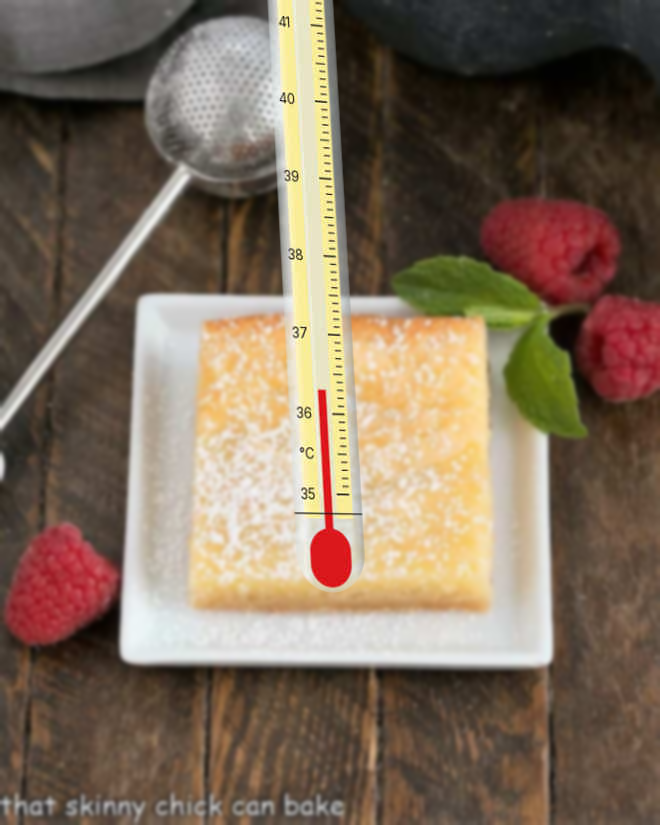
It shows 36.3 °C
